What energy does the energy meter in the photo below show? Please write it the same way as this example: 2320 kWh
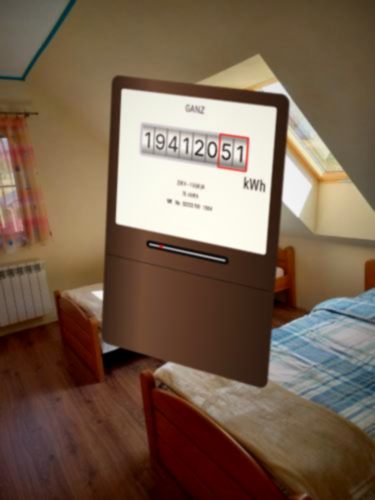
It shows 194120.51 kWh
